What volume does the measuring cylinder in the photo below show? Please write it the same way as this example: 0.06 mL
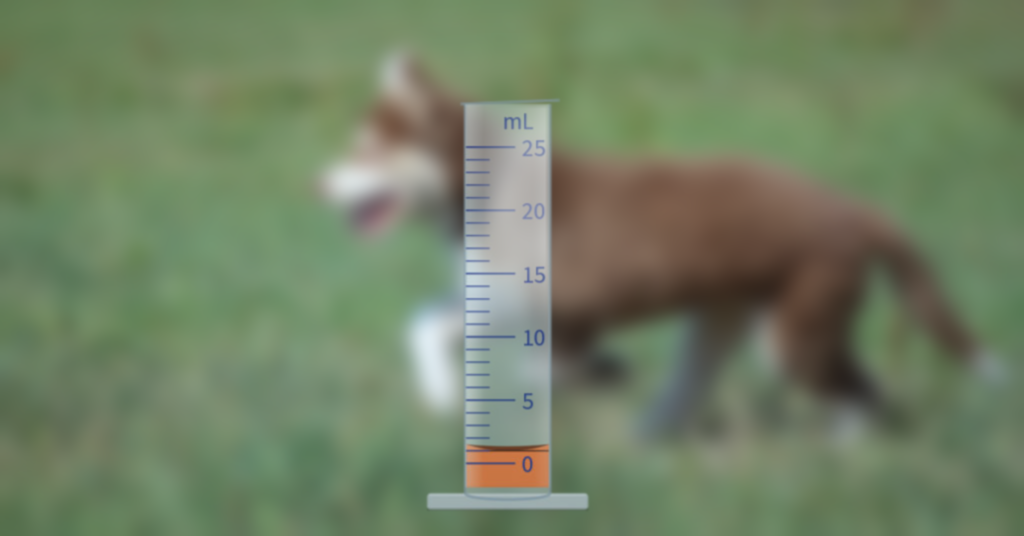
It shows 1 mL
